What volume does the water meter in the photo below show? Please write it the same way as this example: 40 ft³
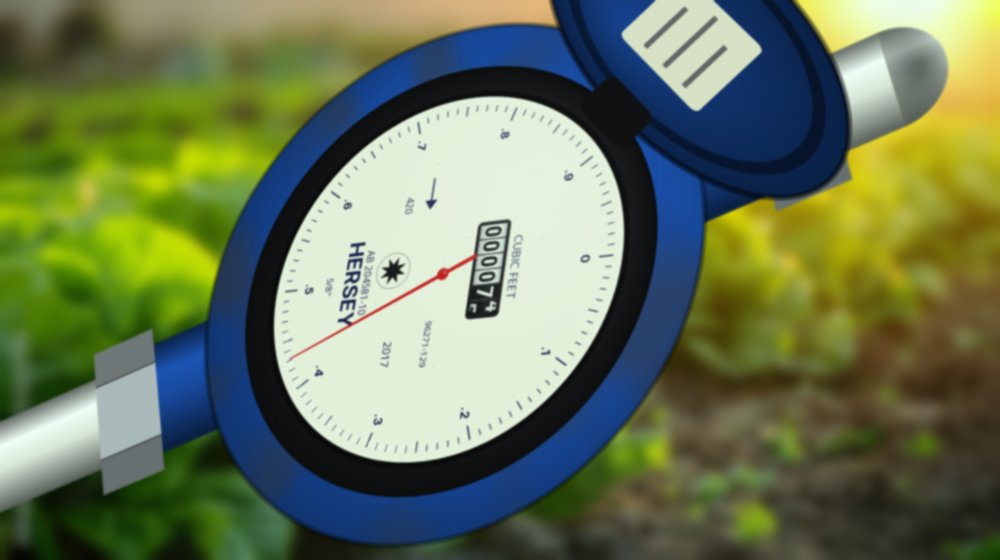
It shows 74.43 ft³
